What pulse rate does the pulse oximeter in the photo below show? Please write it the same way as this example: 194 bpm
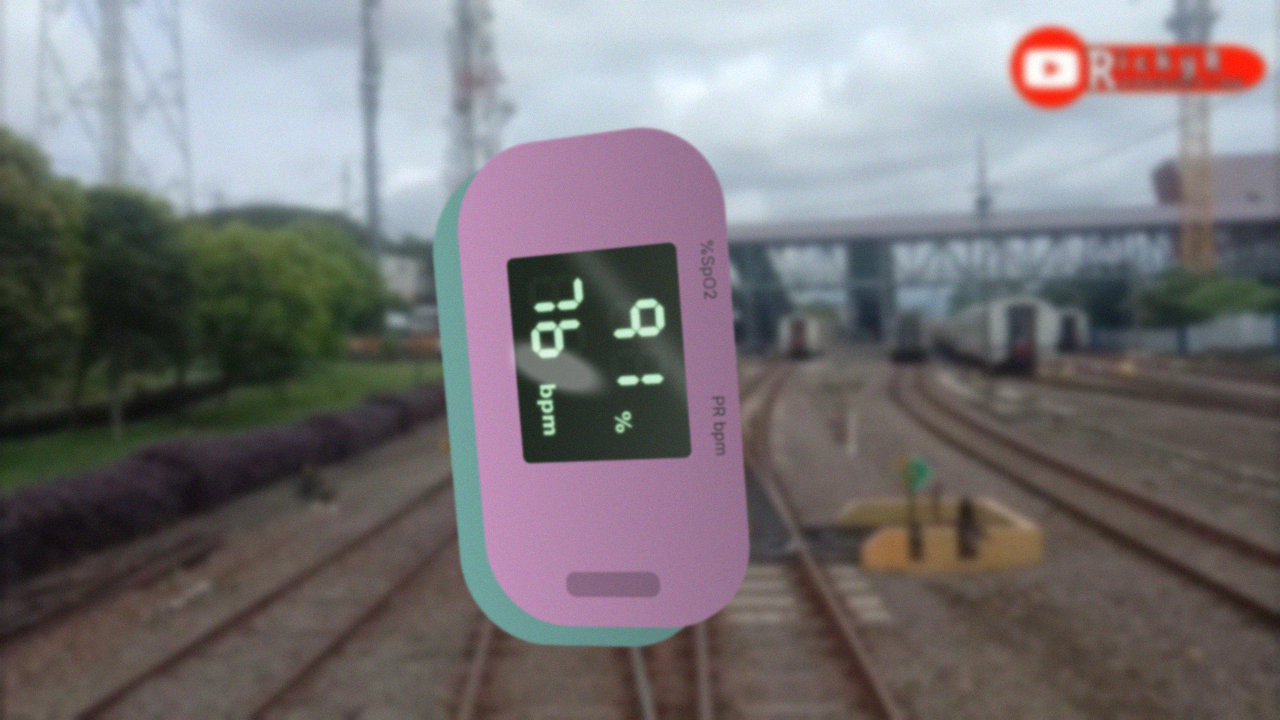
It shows 76 bpm
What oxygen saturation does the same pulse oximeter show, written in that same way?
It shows 91 %
